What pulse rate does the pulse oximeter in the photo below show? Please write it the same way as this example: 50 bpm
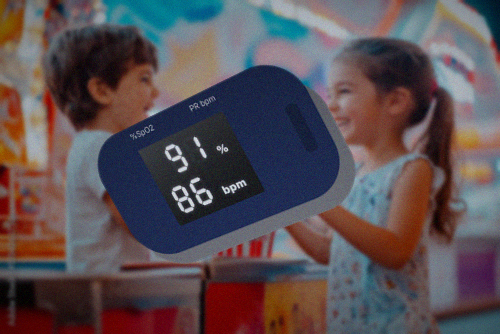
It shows 86 bpm
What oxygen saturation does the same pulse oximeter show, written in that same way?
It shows 91 %
